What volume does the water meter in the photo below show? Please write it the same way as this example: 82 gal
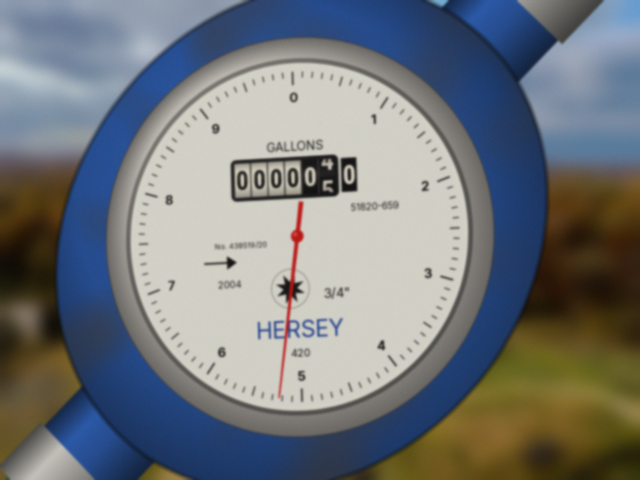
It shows 45.2 gal
